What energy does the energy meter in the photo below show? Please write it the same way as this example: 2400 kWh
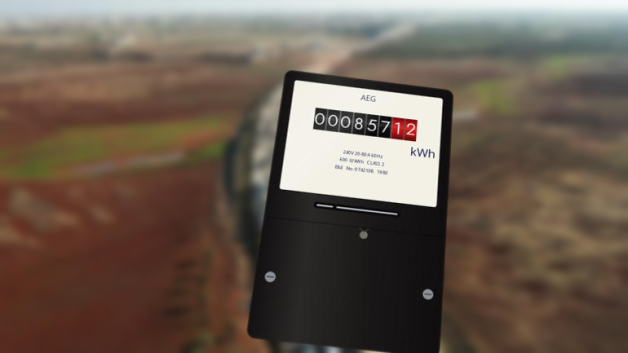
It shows 857.12 kWh
